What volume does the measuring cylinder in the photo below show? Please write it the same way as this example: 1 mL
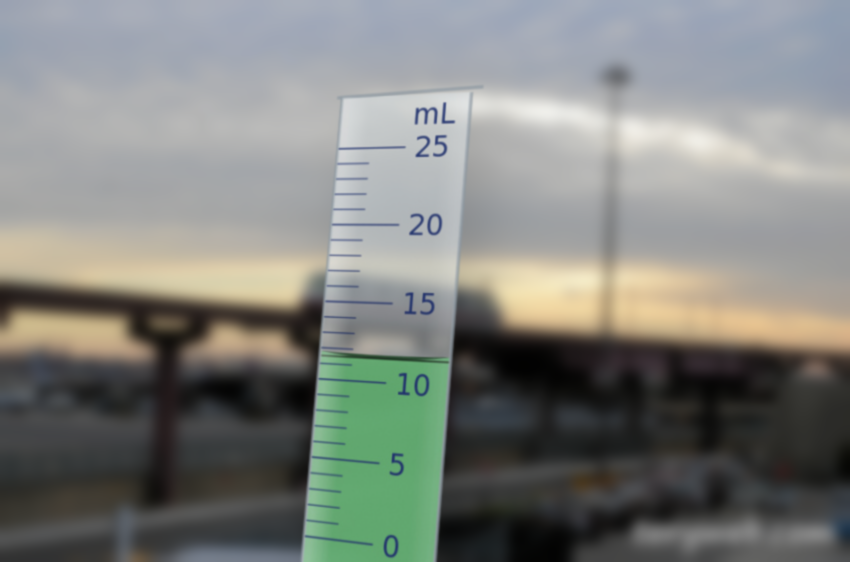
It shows 11.5 mL
